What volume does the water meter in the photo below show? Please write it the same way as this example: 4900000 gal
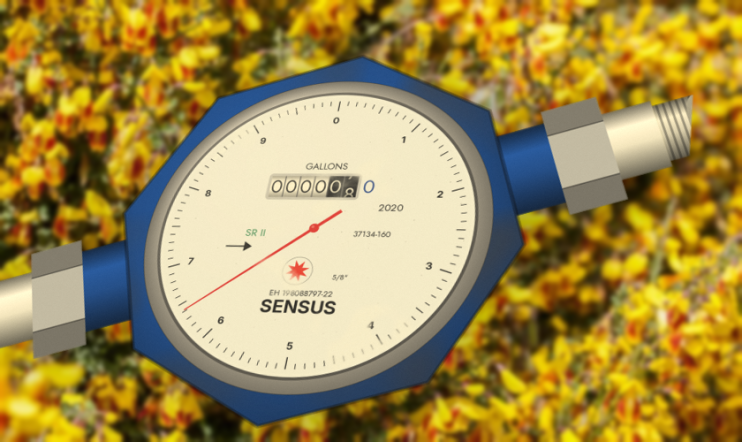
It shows 76.4 gal
